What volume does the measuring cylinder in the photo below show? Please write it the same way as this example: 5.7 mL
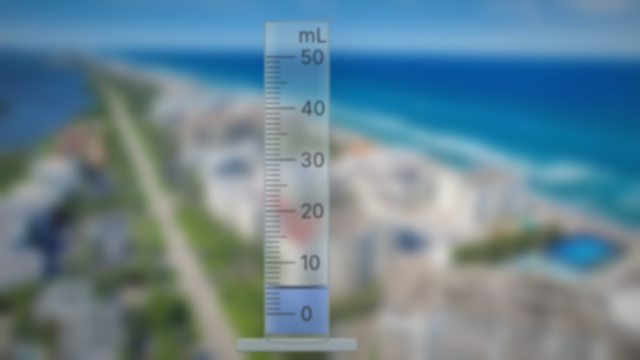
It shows 5 mL
